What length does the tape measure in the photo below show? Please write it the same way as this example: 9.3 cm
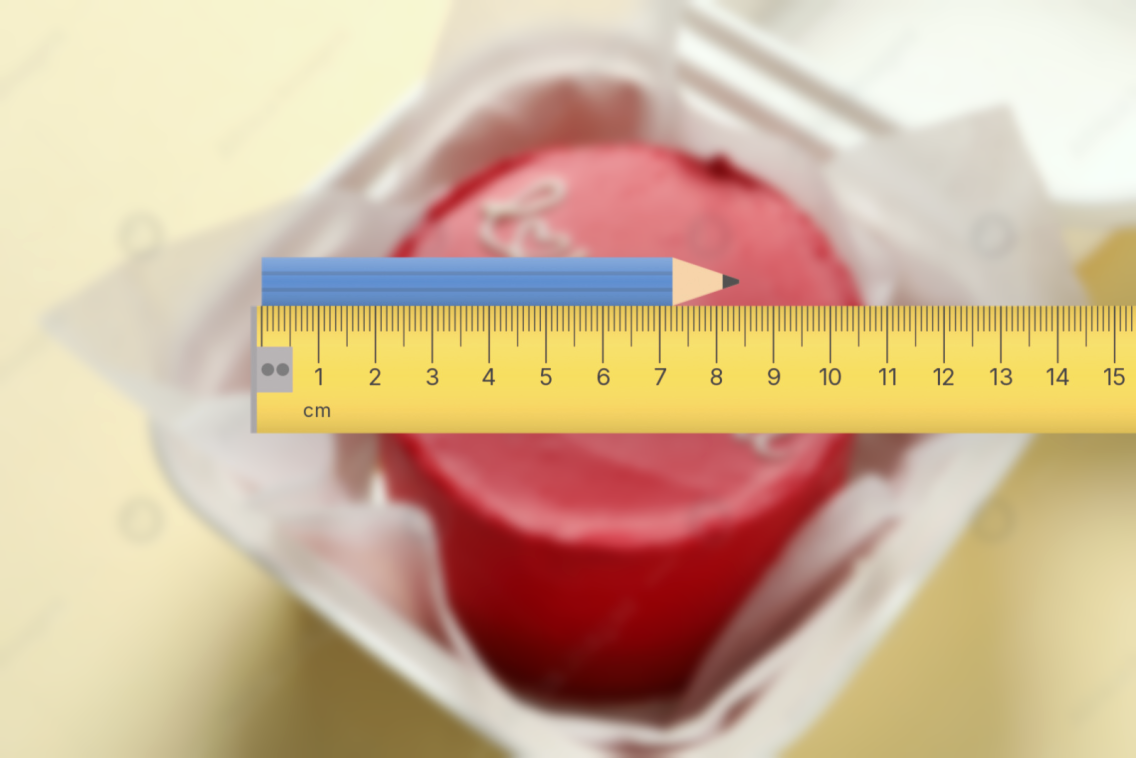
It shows 8.4 cm
